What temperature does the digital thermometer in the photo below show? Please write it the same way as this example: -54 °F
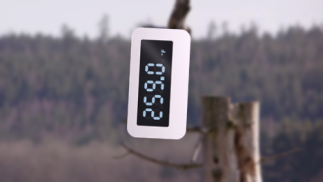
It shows 259.0 °F
